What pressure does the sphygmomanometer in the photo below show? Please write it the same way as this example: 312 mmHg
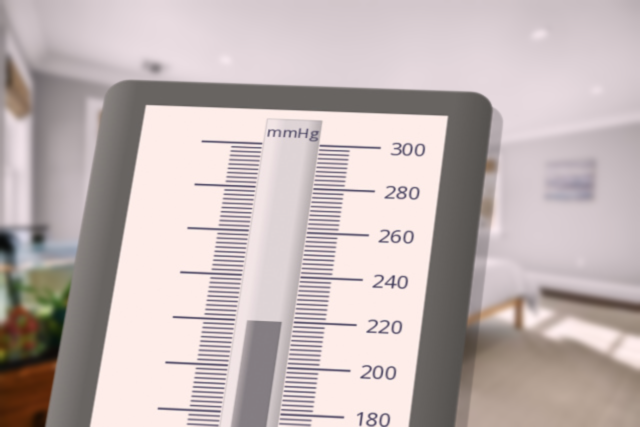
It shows 220 mmHg
